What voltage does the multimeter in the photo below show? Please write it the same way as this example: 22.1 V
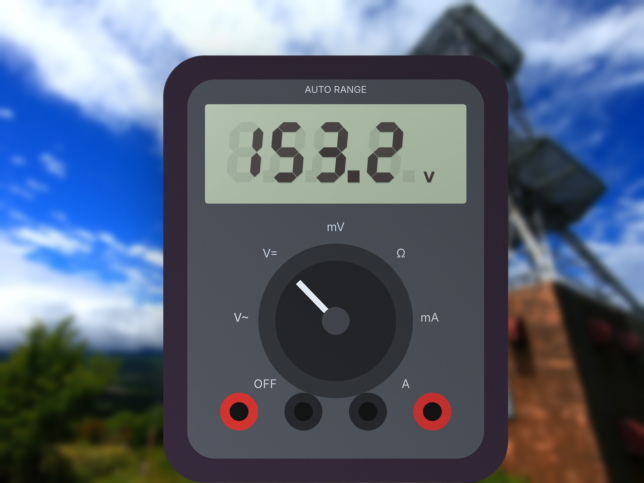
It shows 153.2 V
